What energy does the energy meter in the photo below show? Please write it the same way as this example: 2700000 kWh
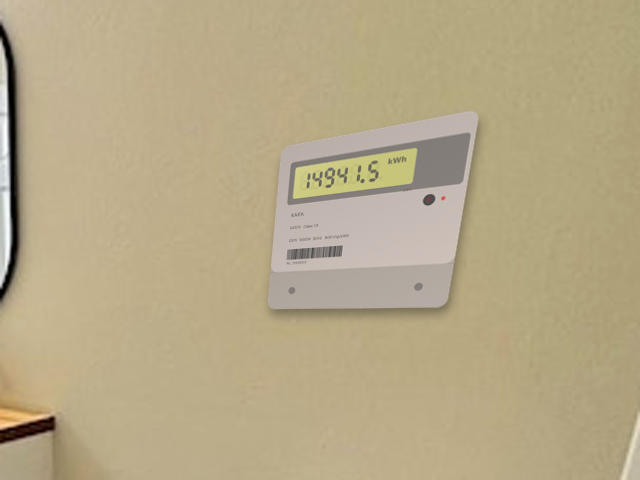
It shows 14941.5 kWh
